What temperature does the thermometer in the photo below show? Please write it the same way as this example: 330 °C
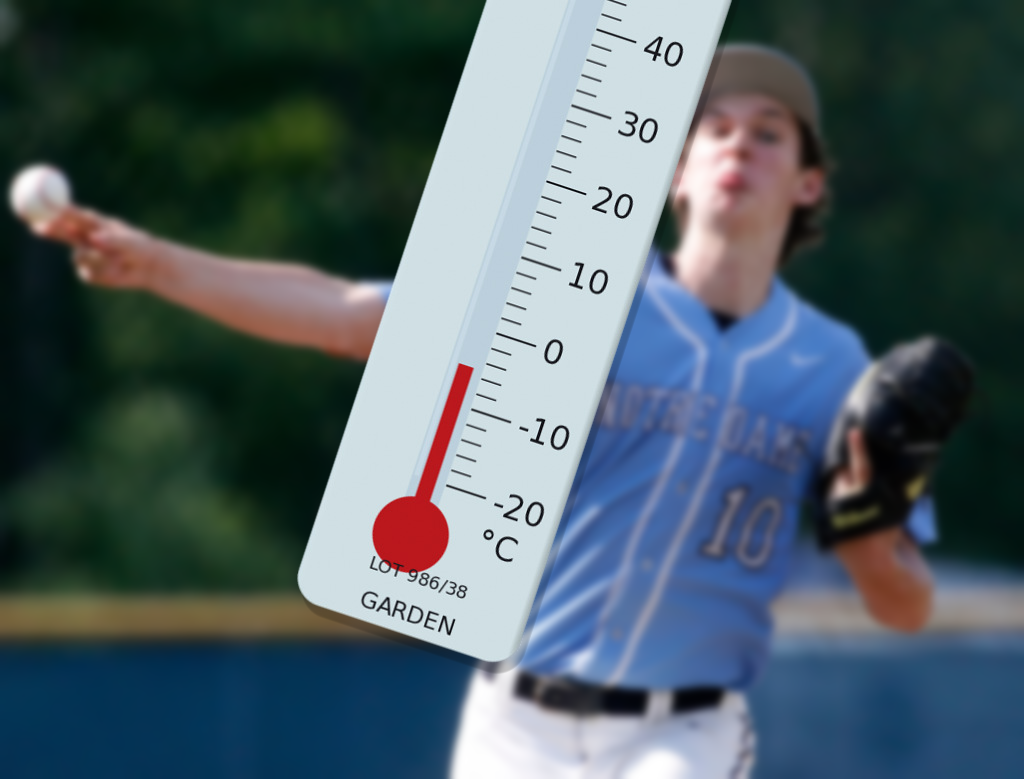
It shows -5 °C
